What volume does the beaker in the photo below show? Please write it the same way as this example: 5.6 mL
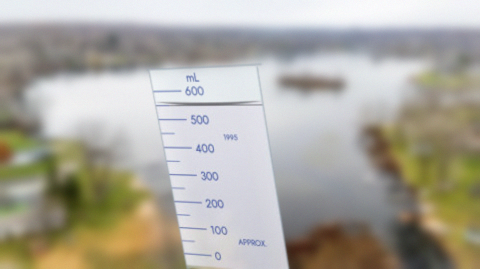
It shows 550 mL
